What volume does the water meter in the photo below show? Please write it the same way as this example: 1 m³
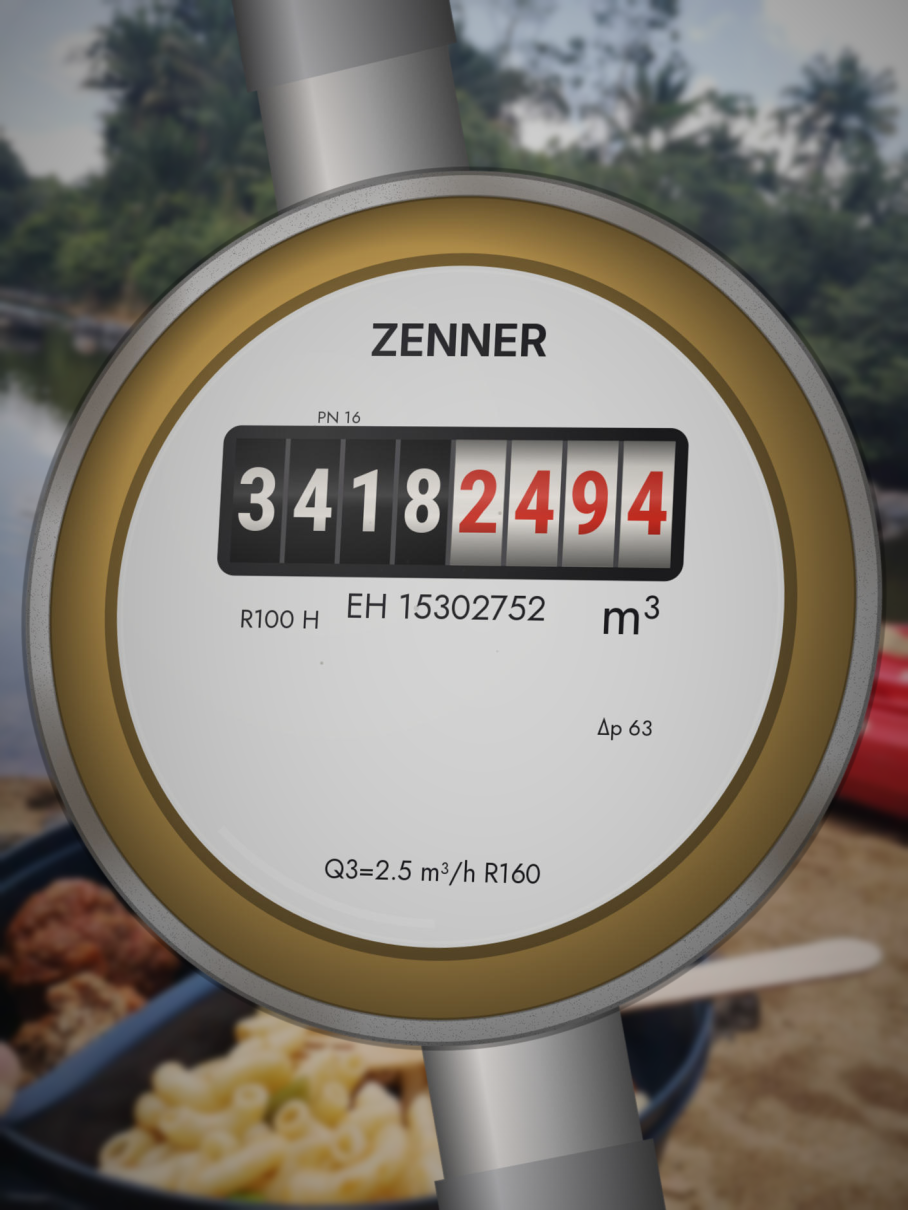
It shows 3418.2494 m³
